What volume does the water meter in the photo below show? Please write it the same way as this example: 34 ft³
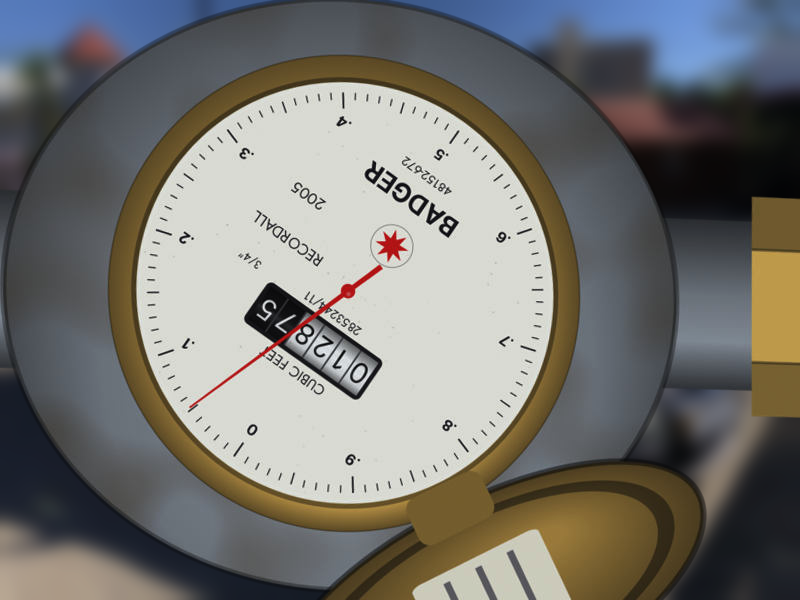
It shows 12875.05 ft³
